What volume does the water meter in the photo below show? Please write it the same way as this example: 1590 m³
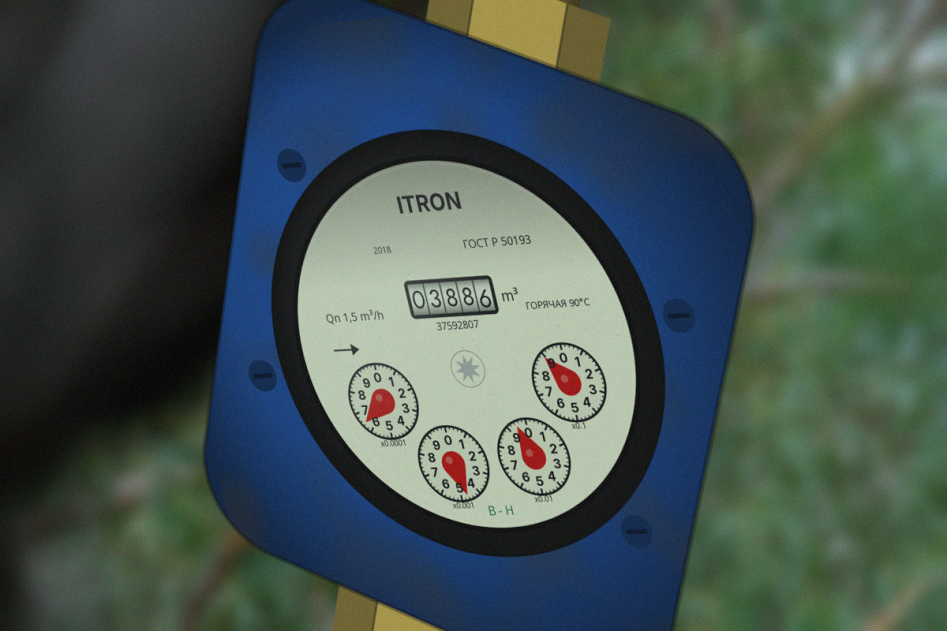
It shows 3885.8946 m³
